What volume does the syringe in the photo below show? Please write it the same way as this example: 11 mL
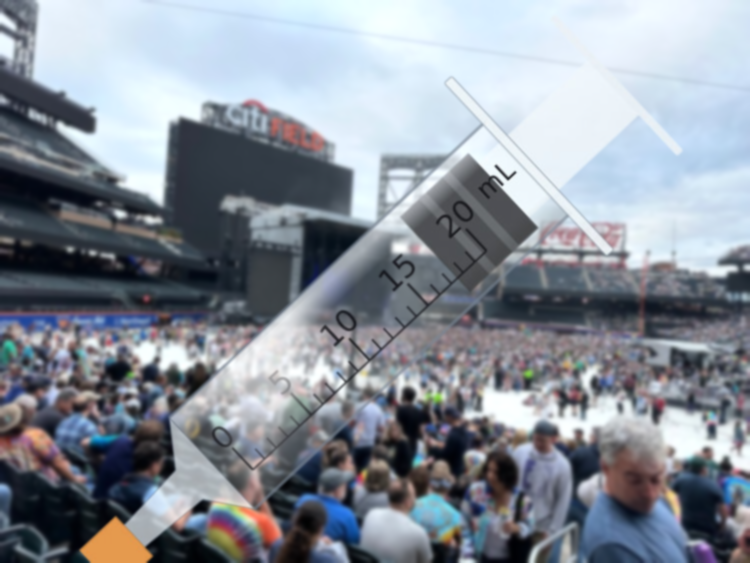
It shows 17.5 mL
